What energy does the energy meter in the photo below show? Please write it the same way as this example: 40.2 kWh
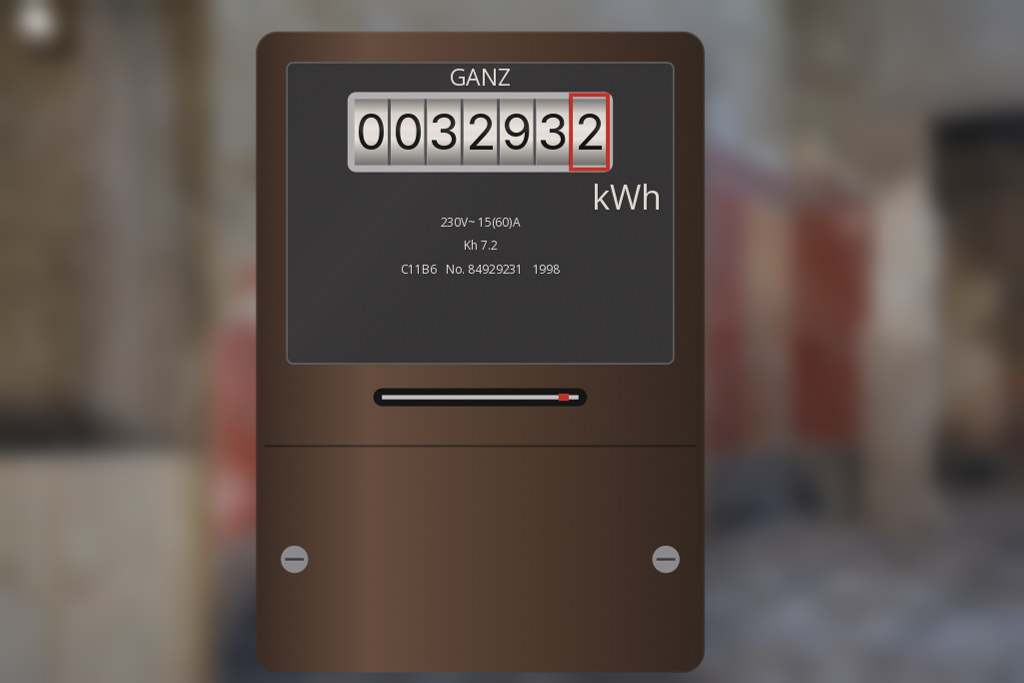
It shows 3293.2 kWh
